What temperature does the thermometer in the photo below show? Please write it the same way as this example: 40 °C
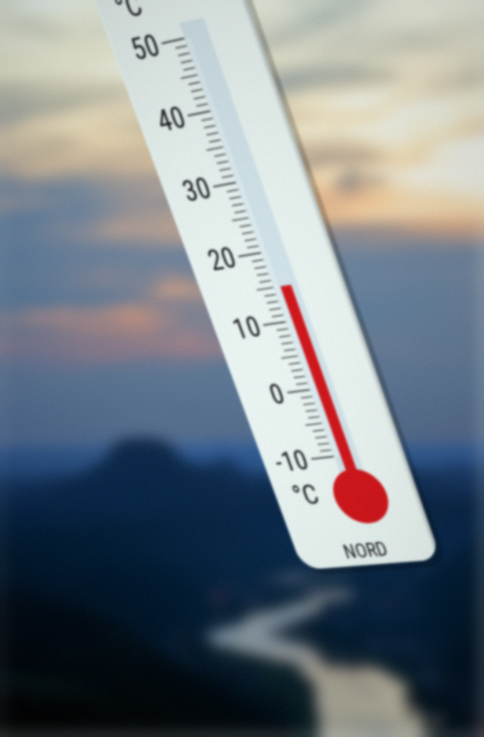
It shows 15 °C
